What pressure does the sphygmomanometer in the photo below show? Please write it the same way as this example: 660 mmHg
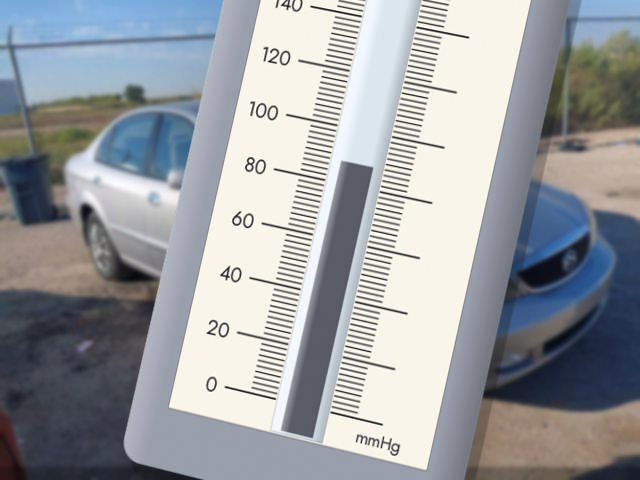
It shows 88 mmHg
